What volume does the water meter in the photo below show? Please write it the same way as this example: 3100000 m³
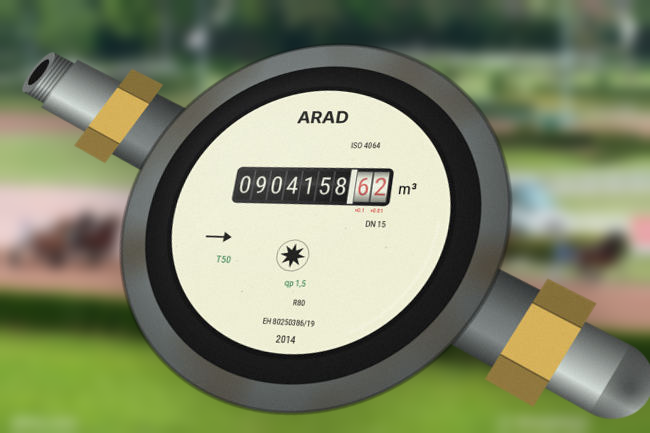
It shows 904158.62 m³
